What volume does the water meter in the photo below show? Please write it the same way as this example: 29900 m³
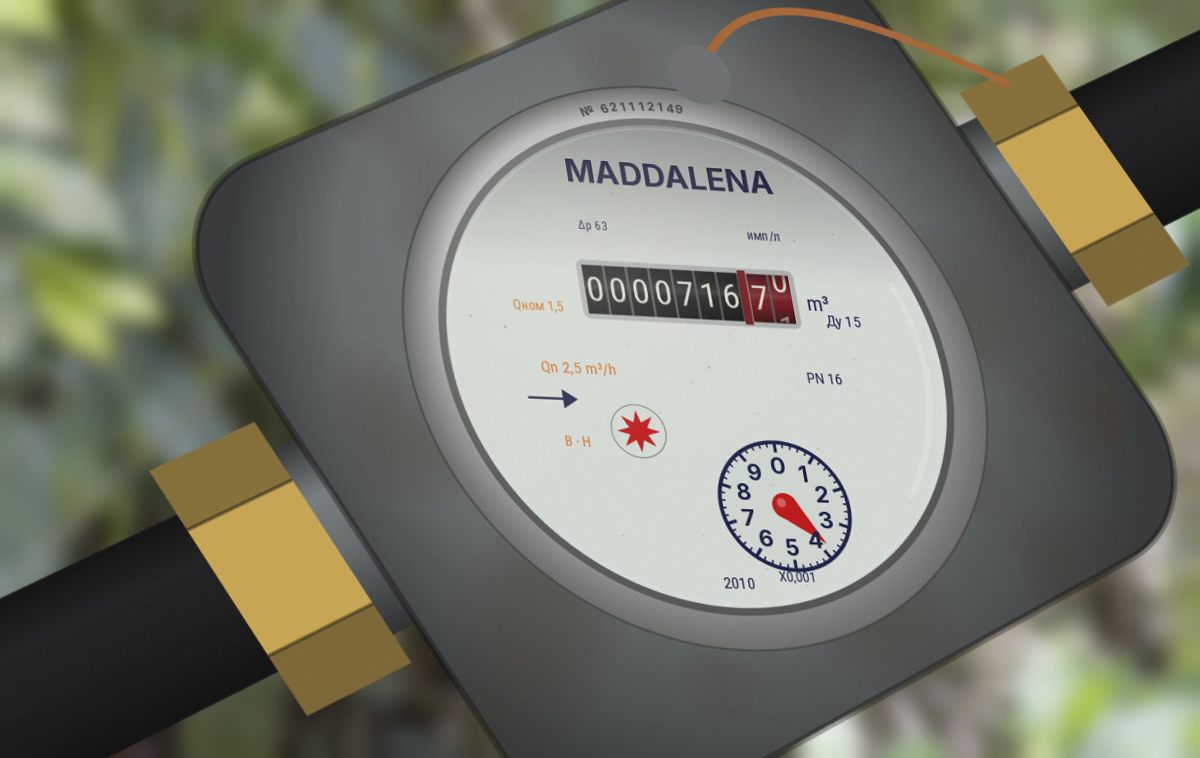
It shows 716.703 m³
